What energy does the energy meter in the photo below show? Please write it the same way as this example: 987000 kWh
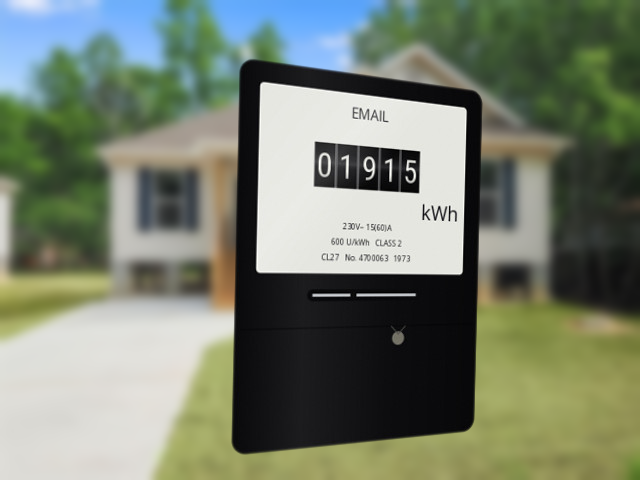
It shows 1915 kWh
